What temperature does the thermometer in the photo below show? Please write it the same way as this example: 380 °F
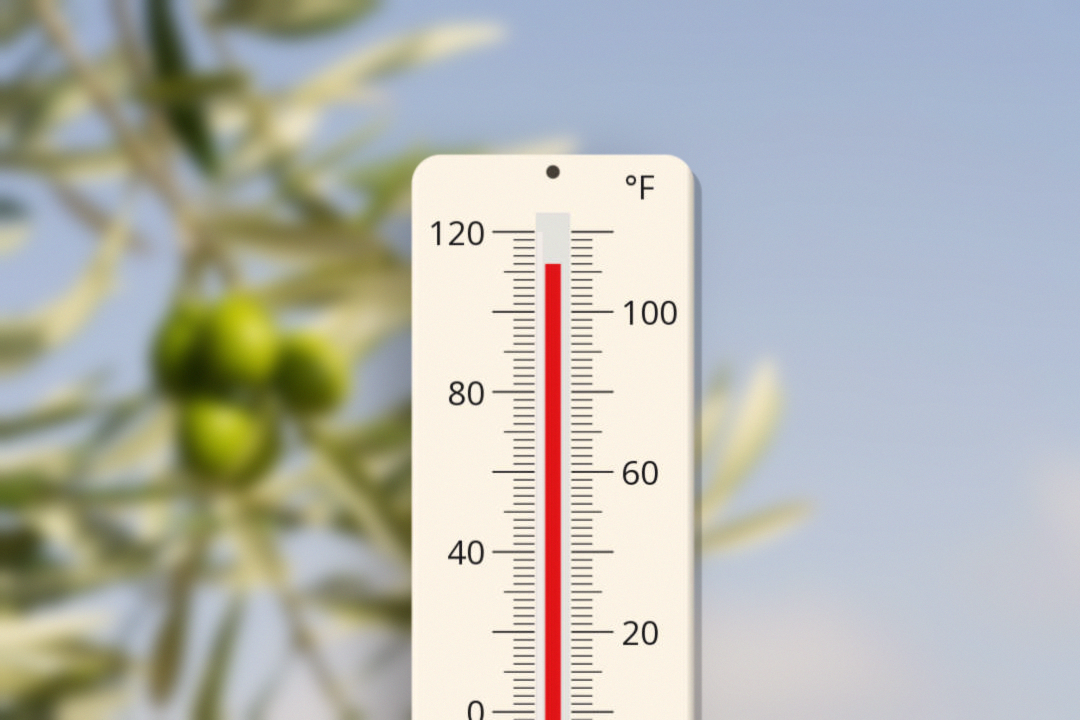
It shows 112 °F
